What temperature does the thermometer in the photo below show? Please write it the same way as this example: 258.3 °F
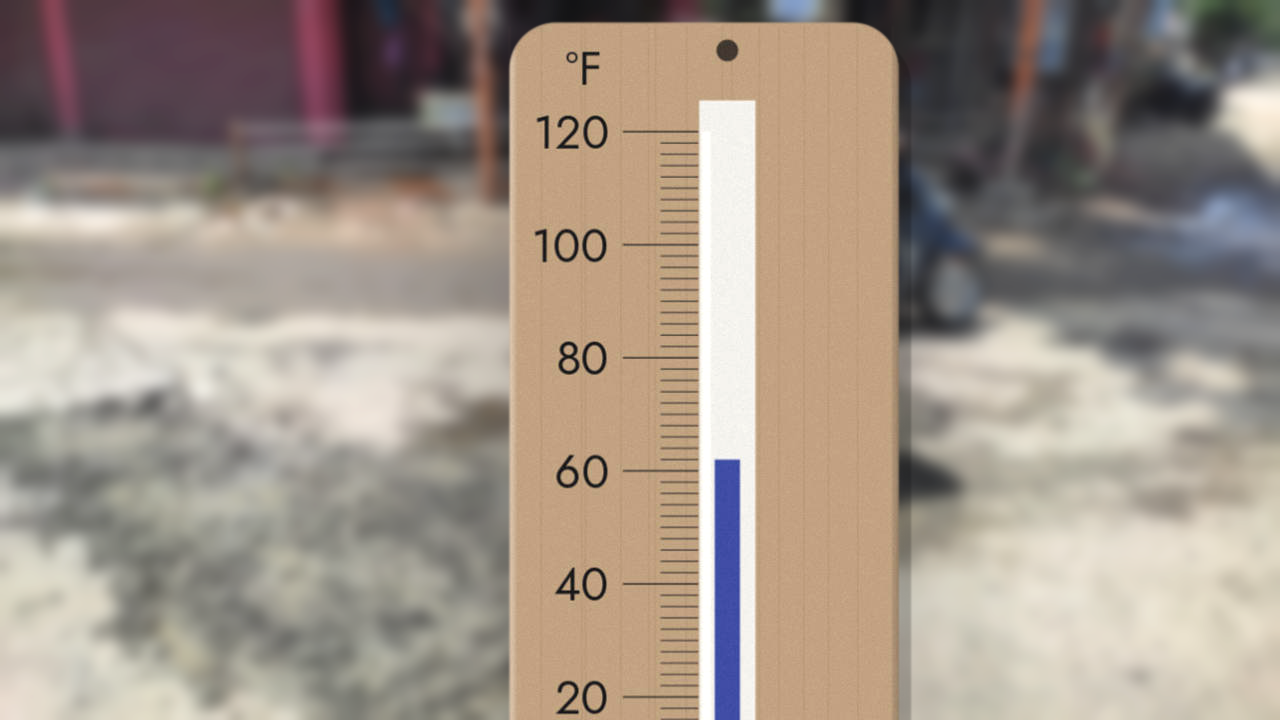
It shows 62 °F
